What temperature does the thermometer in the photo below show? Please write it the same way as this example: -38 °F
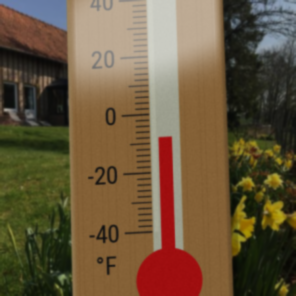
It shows -8 °F
